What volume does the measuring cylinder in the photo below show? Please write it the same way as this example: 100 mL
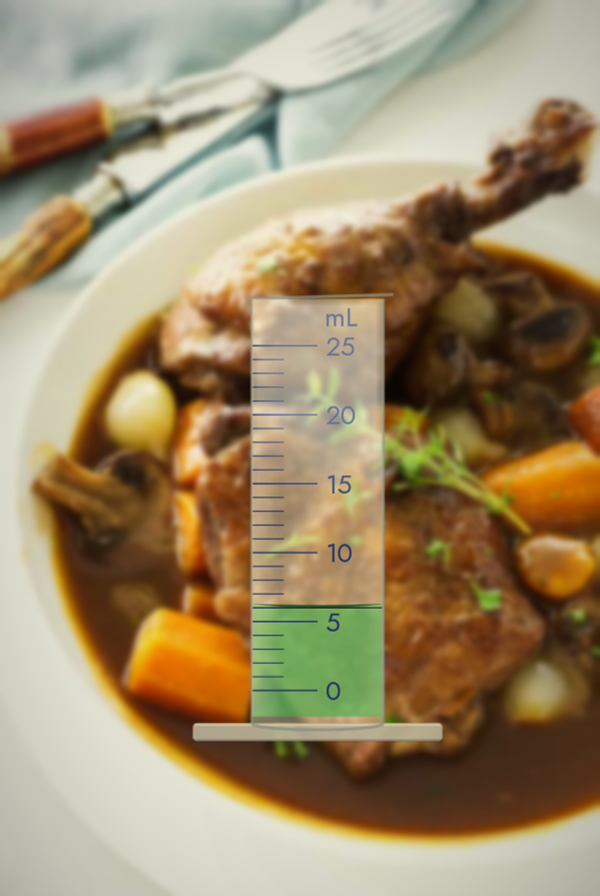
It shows 6 mL
